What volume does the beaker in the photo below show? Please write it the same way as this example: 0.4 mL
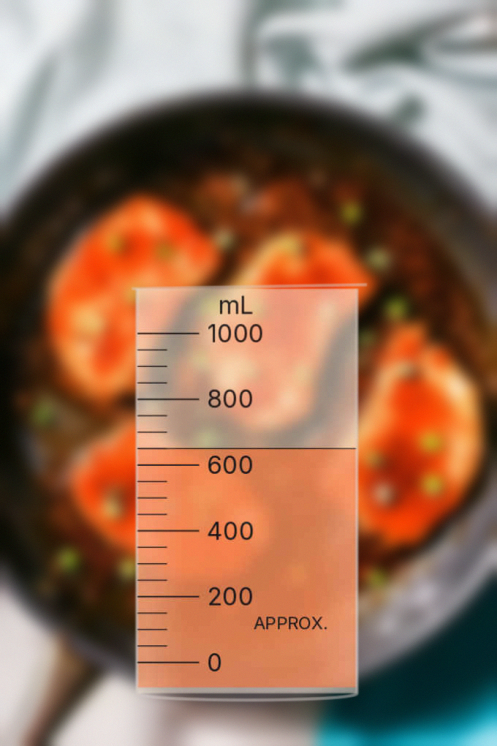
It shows 650 mL
